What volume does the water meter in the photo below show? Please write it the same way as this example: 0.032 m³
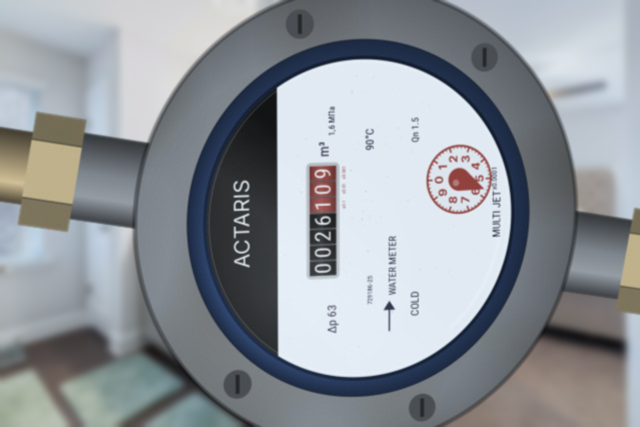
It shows 26.1095 m³
